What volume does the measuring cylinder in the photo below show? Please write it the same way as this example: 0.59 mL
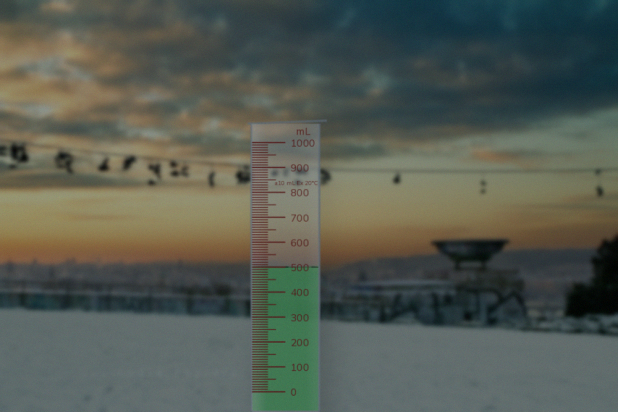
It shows 500 mL
